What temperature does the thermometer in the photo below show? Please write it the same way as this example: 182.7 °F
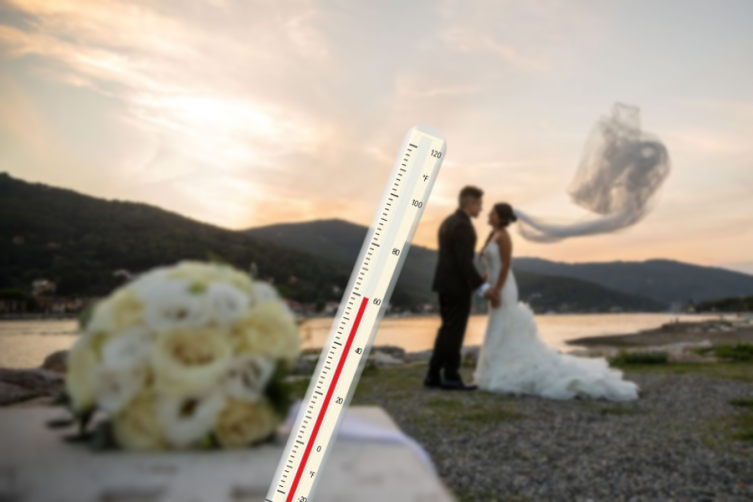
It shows 60 °F
